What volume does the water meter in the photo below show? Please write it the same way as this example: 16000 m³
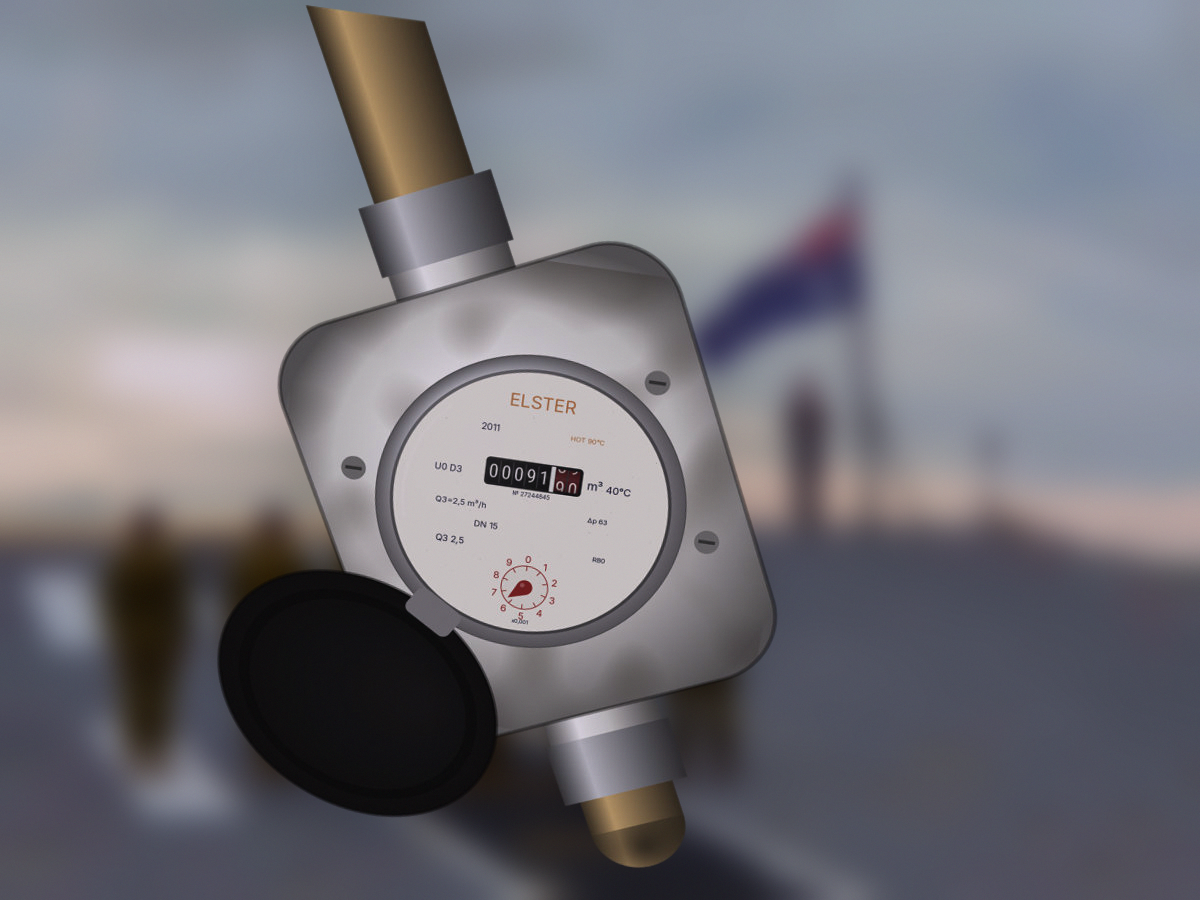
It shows 91.896 m³
